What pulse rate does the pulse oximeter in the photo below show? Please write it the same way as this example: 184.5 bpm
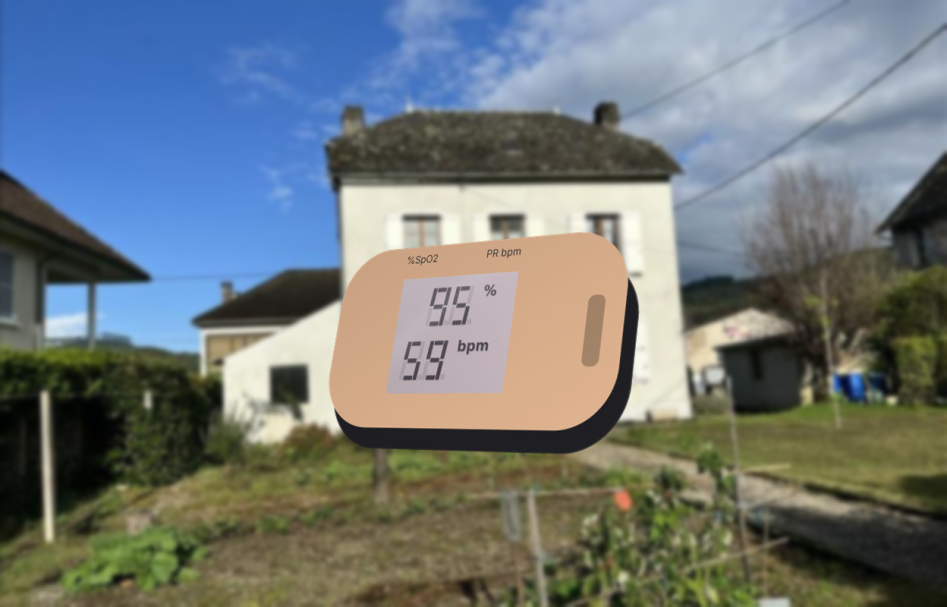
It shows 59 bpm
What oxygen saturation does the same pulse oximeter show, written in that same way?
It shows 95 %
